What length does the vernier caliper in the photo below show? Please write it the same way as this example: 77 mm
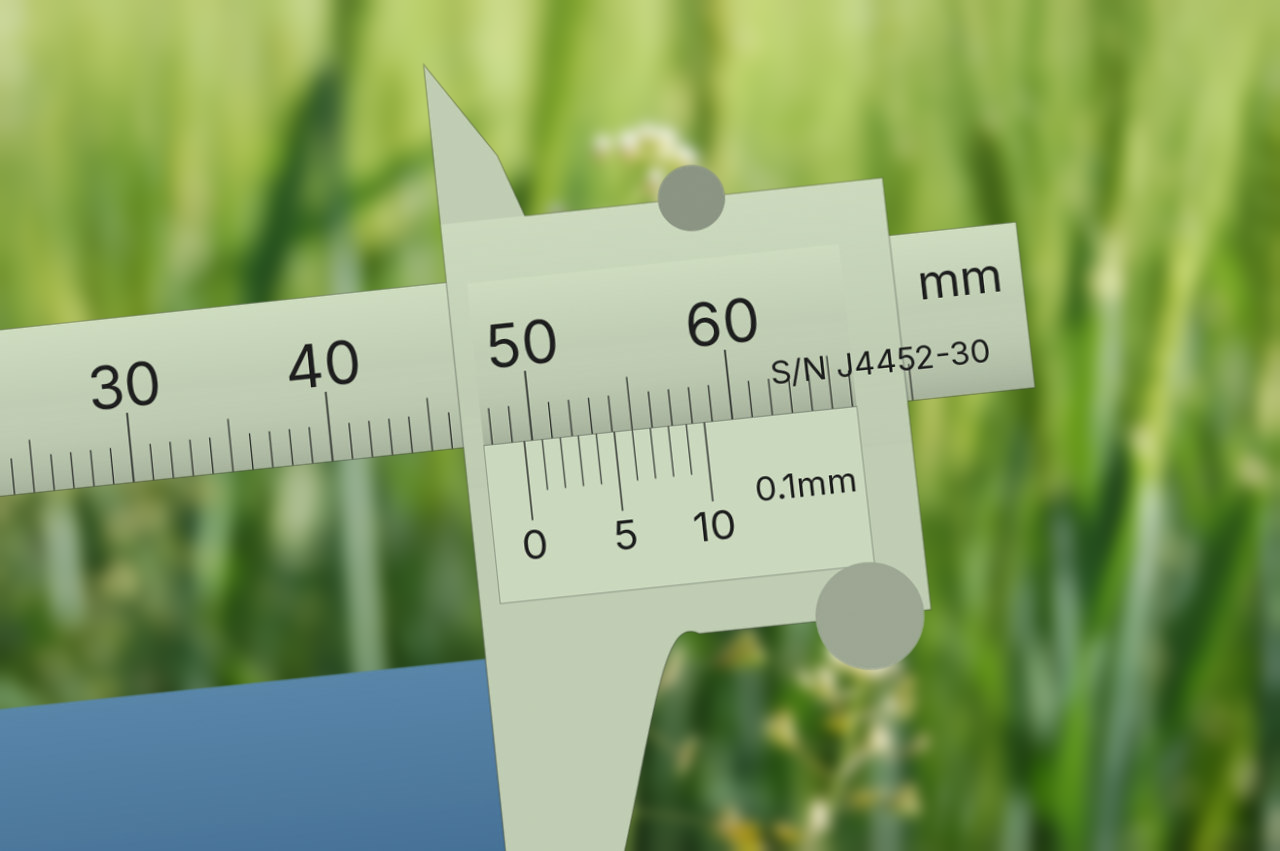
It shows 49.6 mm
